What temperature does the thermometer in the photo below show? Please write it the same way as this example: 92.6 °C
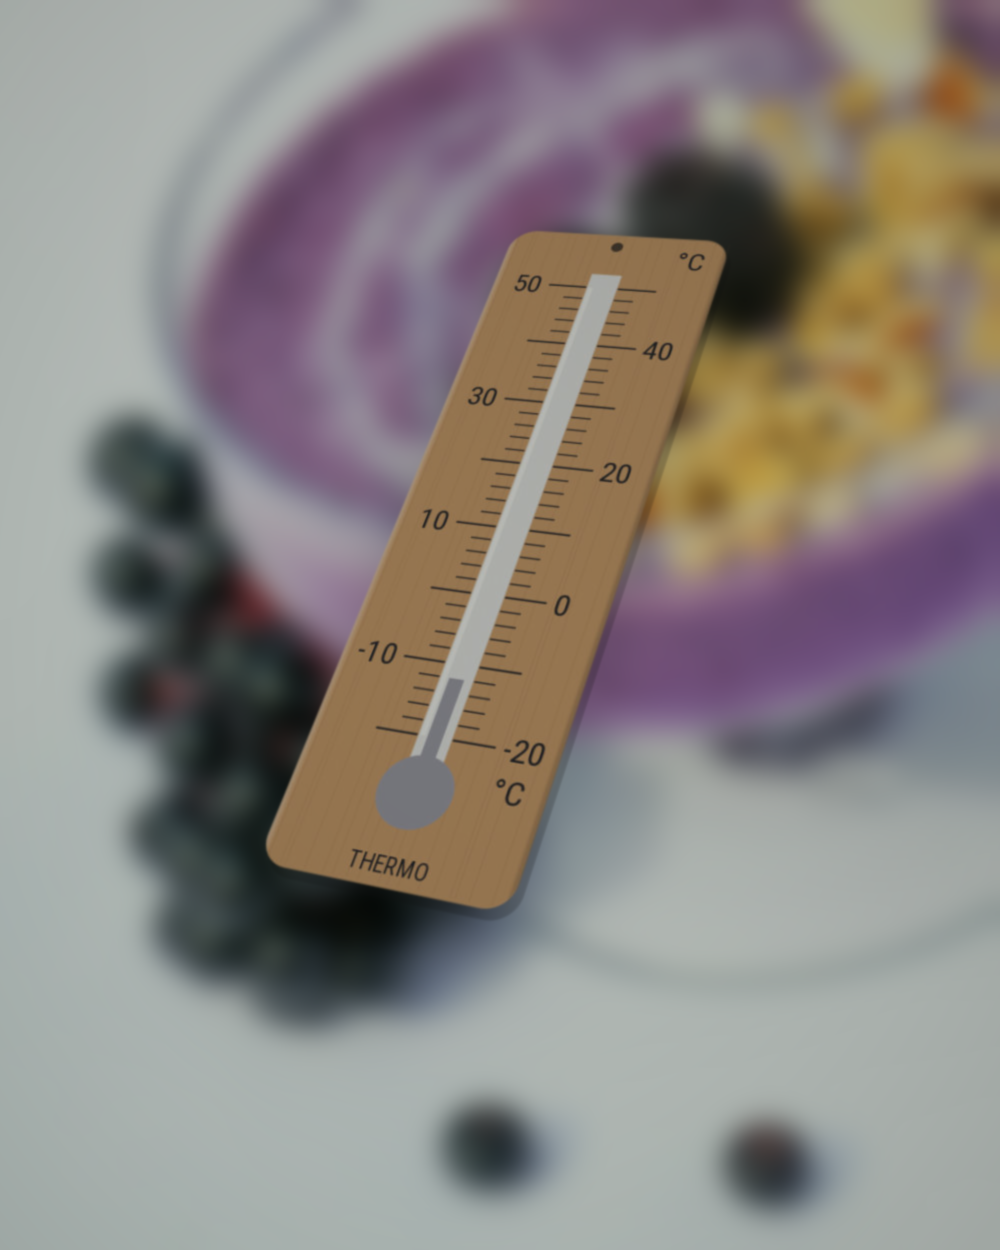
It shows -12 °C
